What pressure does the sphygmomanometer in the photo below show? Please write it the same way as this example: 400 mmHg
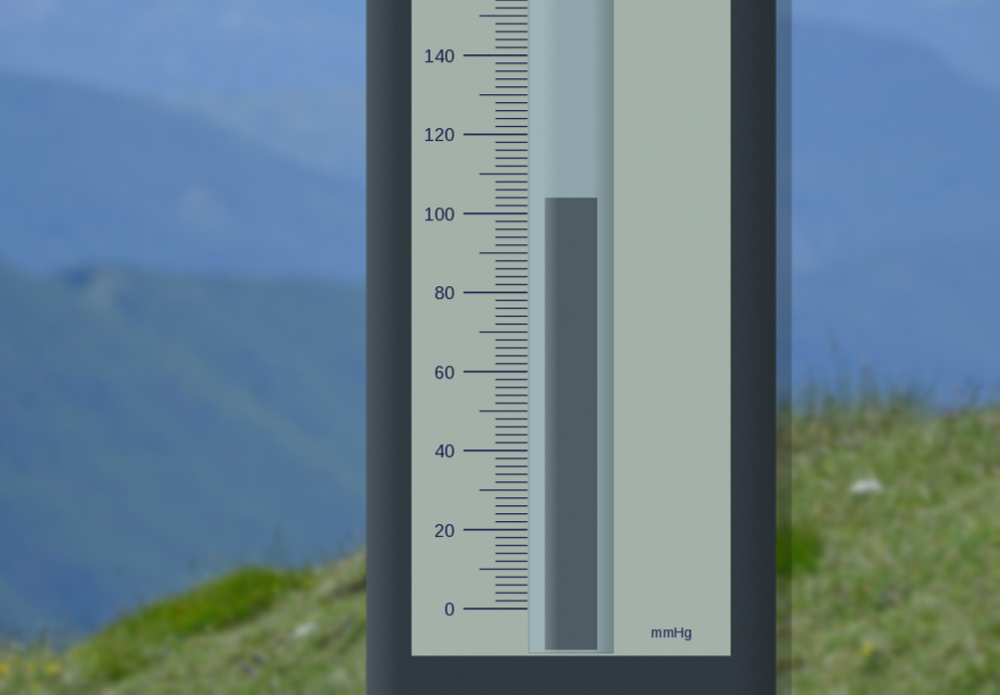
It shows 104 mmHg
